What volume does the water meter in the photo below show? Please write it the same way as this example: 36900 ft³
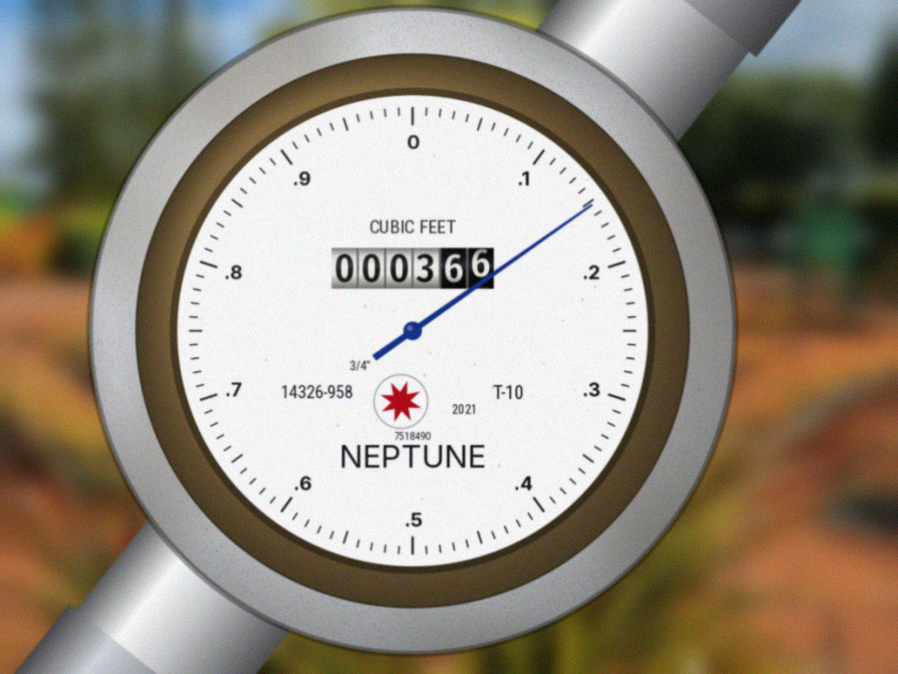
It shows 366.15 ft³
